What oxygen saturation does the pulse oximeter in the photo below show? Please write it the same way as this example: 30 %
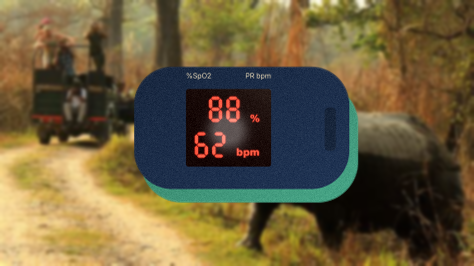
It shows 88 %
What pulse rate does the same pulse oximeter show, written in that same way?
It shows 62 bpm
